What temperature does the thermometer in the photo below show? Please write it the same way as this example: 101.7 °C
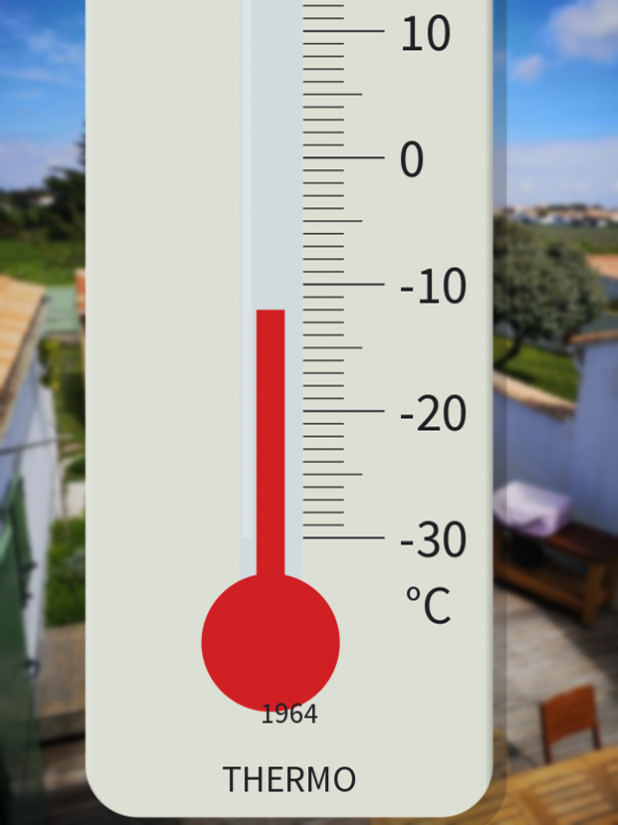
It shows -12 °C
